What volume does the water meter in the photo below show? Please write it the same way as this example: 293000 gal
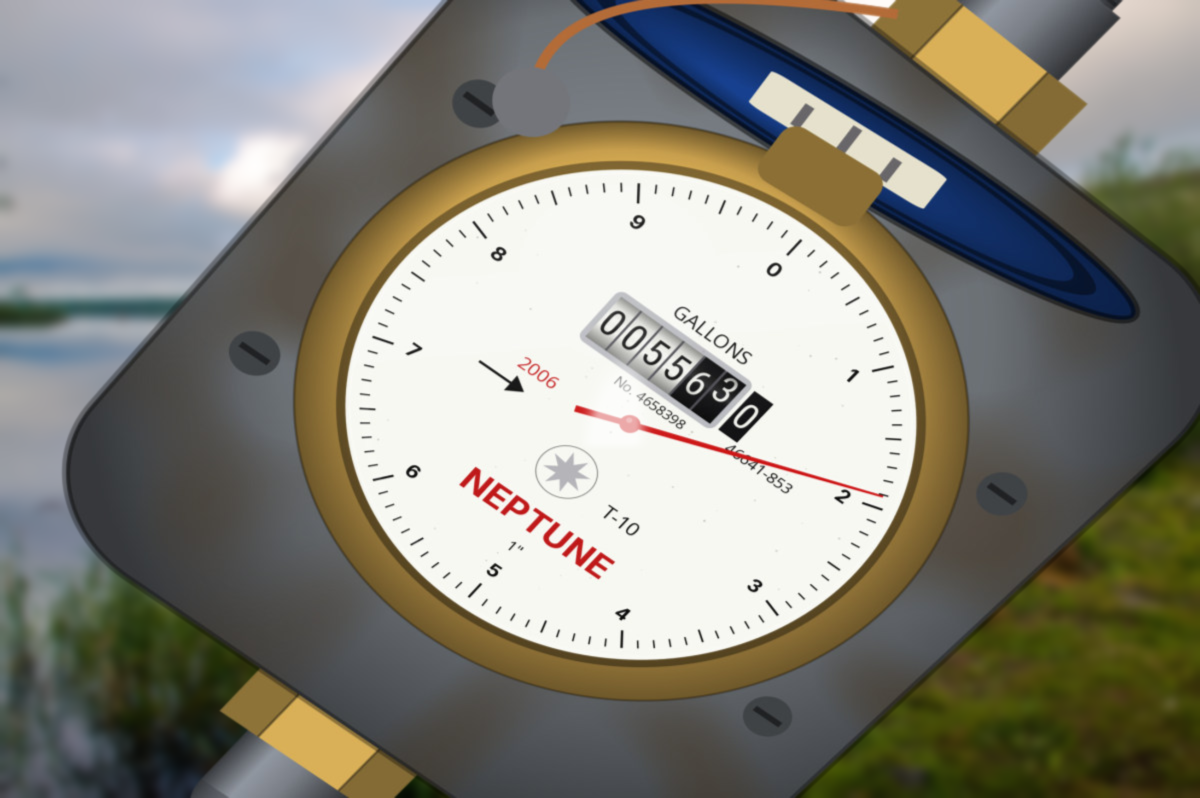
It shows 55631.9 gal
